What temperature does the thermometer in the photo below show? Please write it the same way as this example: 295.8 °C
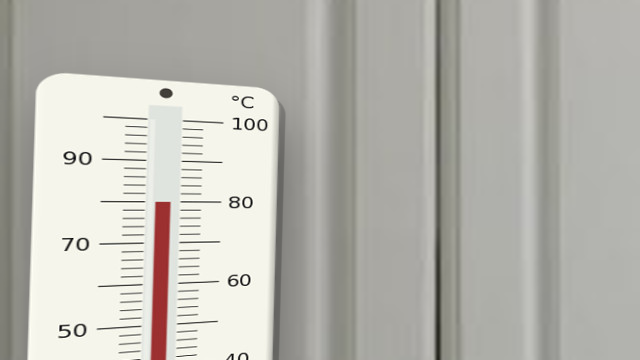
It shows 80 °C
